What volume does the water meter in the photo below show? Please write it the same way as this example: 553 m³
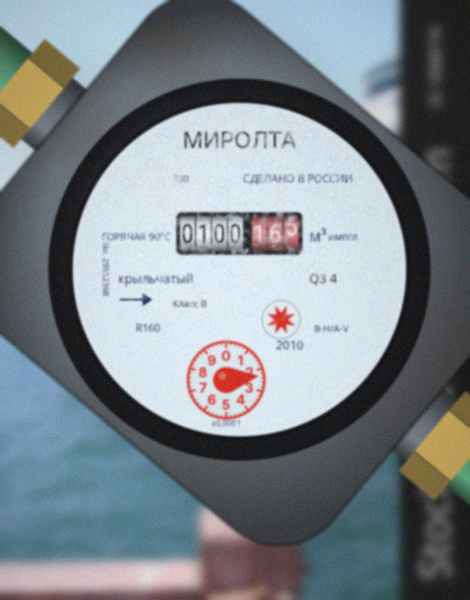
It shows 100.1652 m³
